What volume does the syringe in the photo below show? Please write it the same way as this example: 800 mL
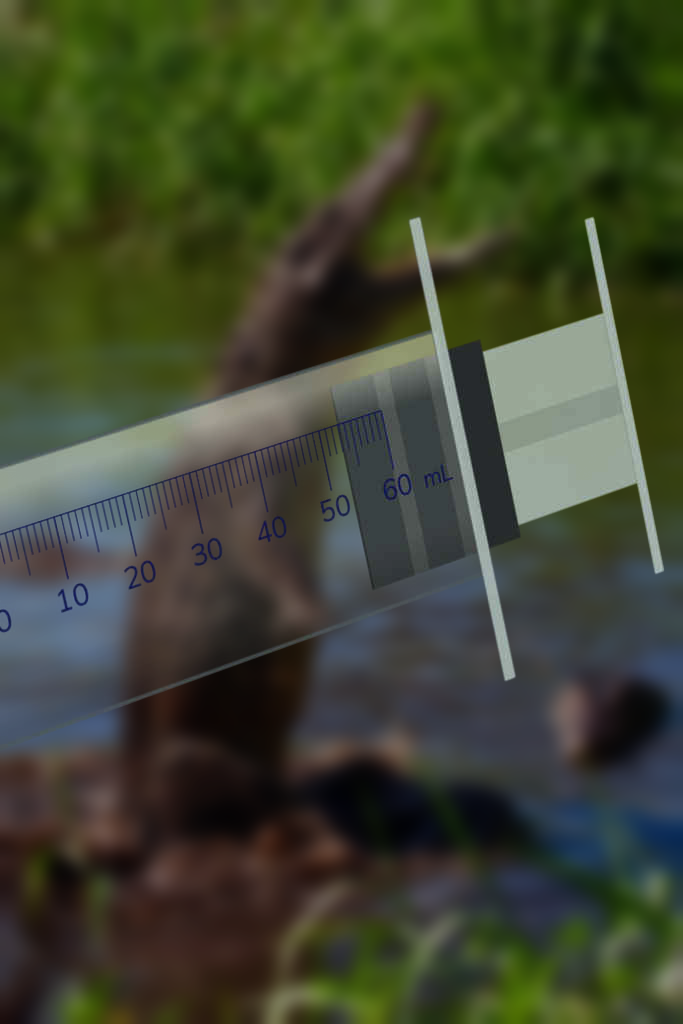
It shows 53 mL
